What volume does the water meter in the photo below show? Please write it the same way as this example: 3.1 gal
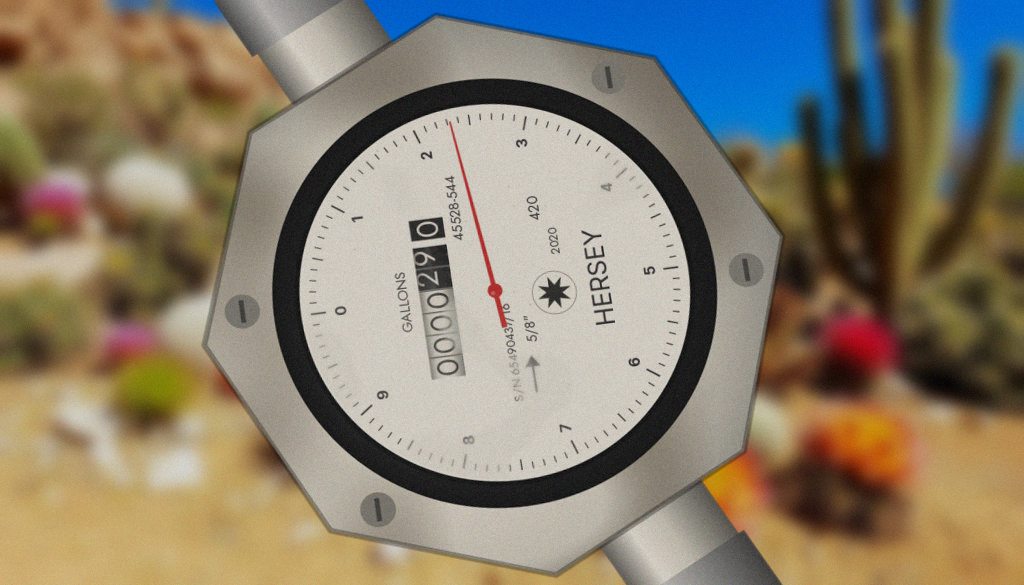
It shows 292.3 gal
